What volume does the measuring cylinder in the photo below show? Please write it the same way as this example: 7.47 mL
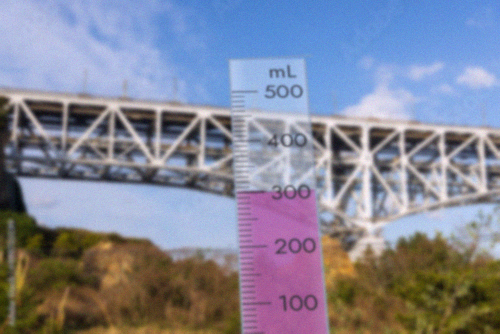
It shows 300 mL
